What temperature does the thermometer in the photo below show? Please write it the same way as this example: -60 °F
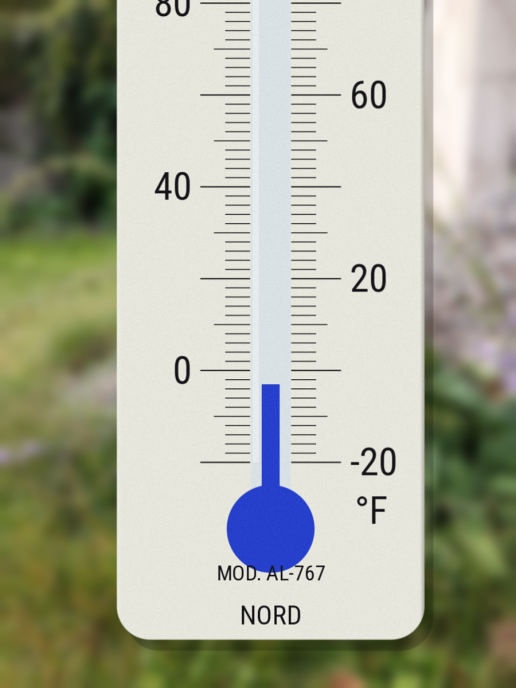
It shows -3 °F
